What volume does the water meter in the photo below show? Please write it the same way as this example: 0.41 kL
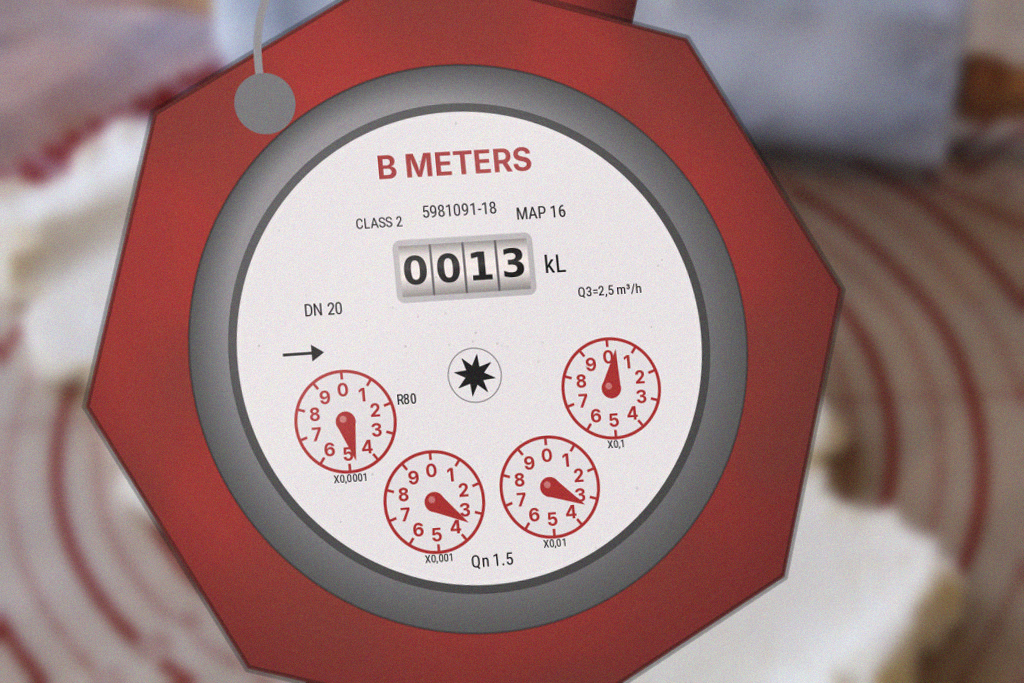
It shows 13.0334 kL
